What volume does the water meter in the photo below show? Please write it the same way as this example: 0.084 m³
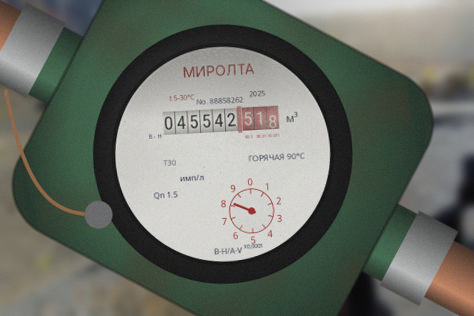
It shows 45542.5178 m³
